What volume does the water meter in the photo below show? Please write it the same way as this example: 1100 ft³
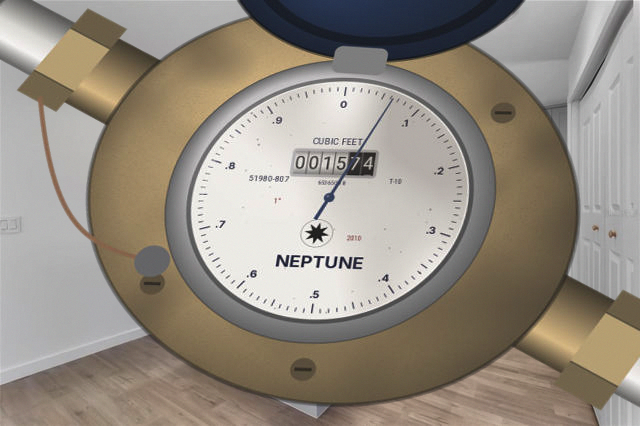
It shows 1574.06 ft³
